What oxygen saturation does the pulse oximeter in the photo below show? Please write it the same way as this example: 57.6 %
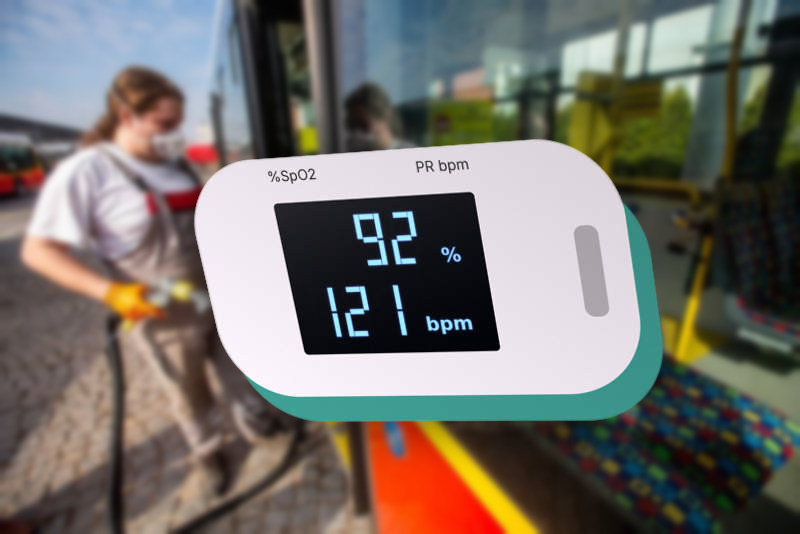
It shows 92 %
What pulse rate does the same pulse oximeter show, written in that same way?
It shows 121 bpm
